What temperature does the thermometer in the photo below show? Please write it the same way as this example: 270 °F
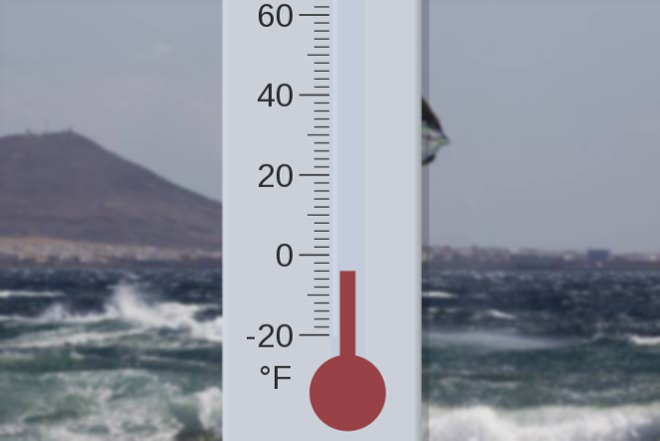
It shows -4 °F
